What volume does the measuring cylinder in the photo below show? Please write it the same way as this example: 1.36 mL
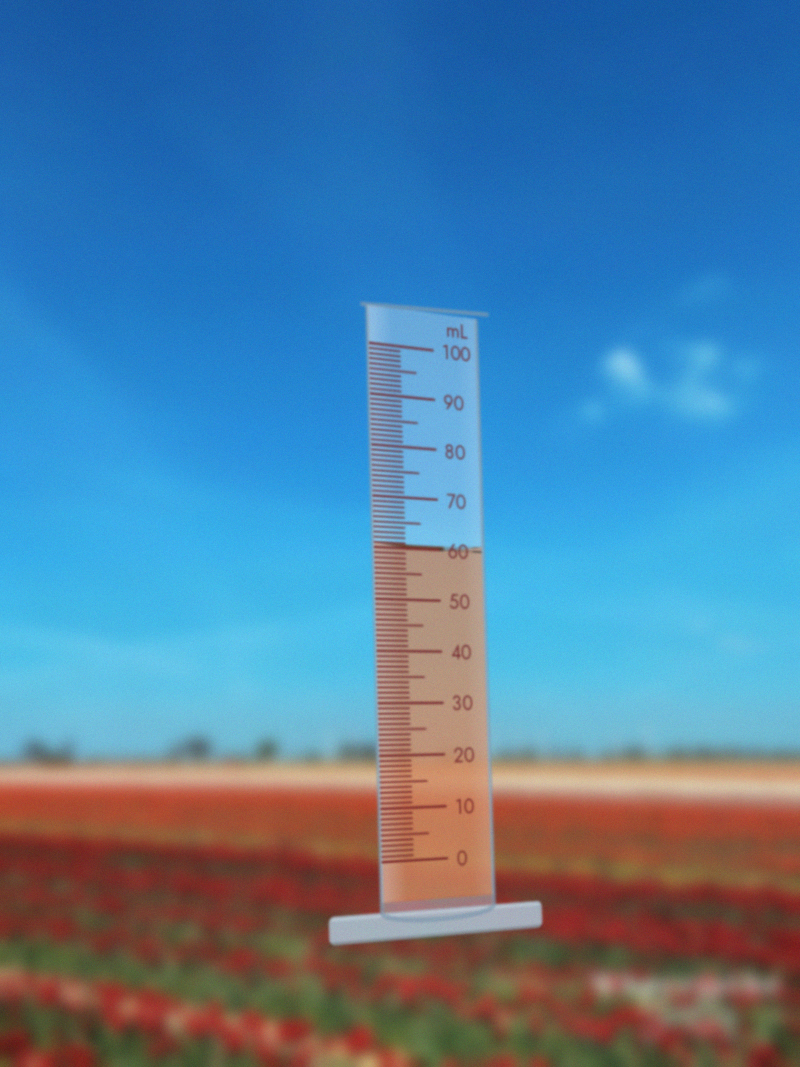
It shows 60 mL
